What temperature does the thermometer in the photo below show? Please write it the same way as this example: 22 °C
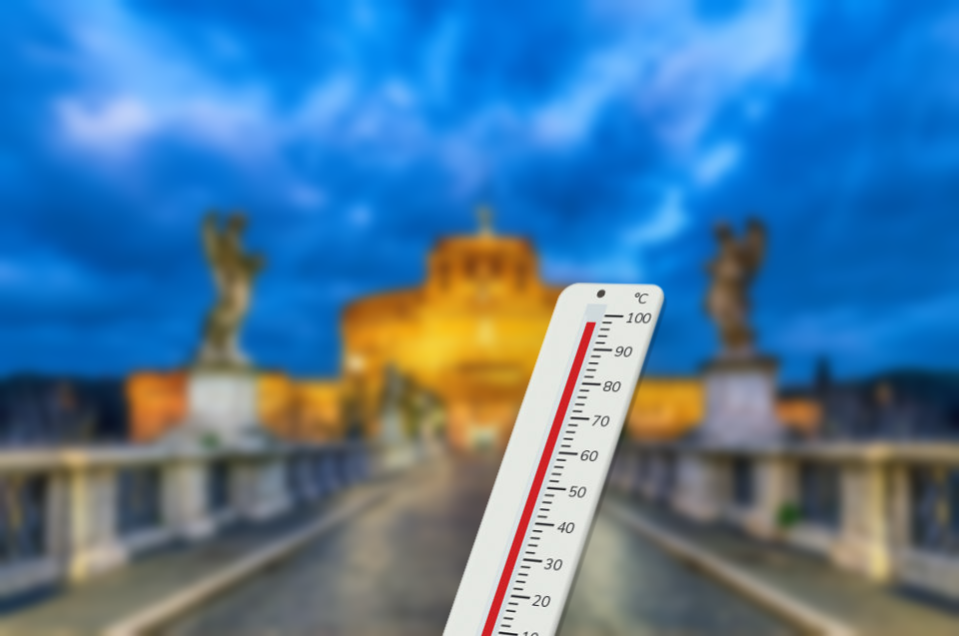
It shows 98 °C
